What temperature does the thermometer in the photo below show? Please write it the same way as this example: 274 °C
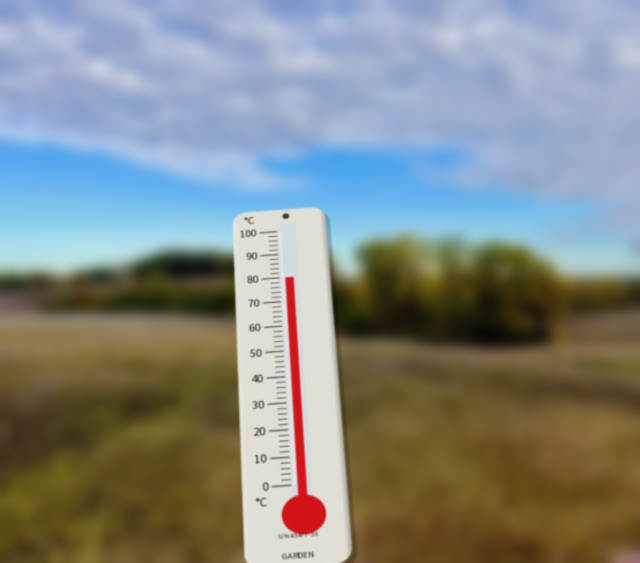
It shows 80 °C
